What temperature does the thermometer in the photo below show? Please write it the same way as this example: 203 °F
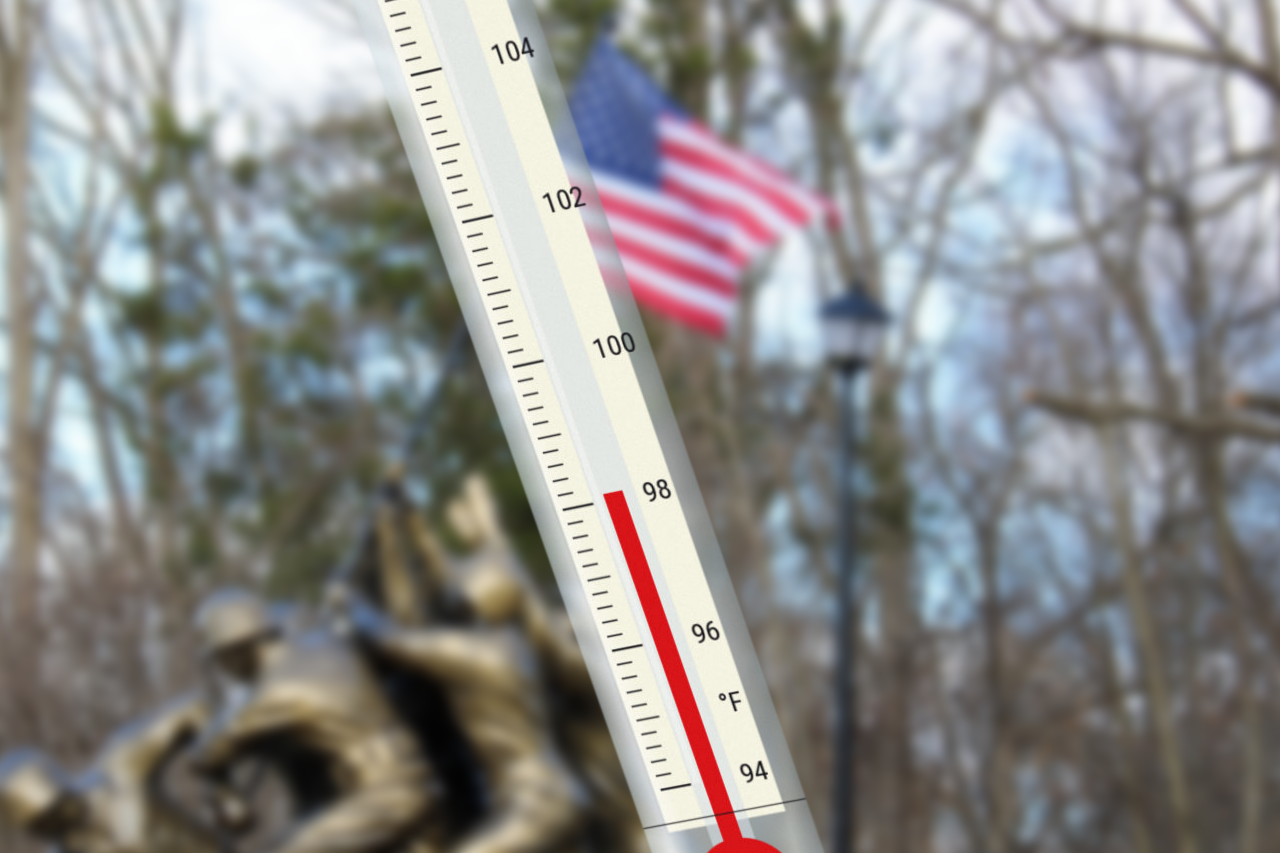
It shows 98.1 °F
